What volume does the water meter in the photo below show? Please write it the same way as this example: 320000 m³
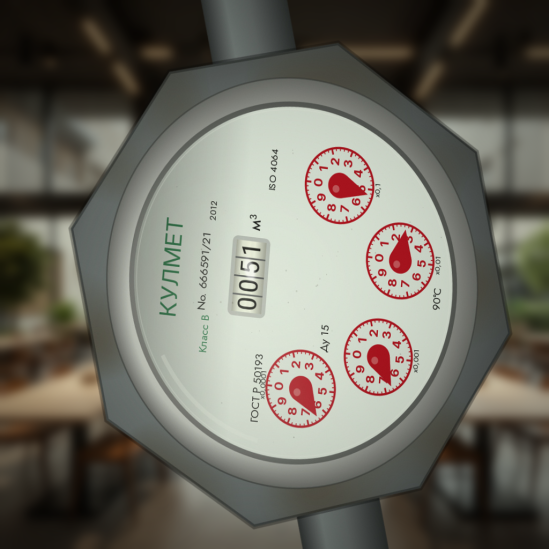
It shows 51.5266 m³
